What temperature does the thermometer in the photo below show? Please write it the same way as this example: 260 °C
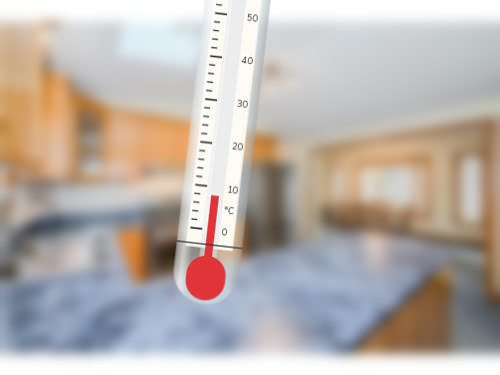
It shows 8 °C
